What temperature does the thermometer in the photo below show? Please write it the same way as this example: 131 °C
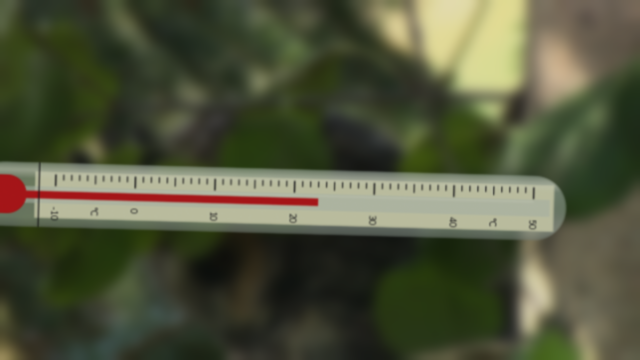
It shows 23 °C
